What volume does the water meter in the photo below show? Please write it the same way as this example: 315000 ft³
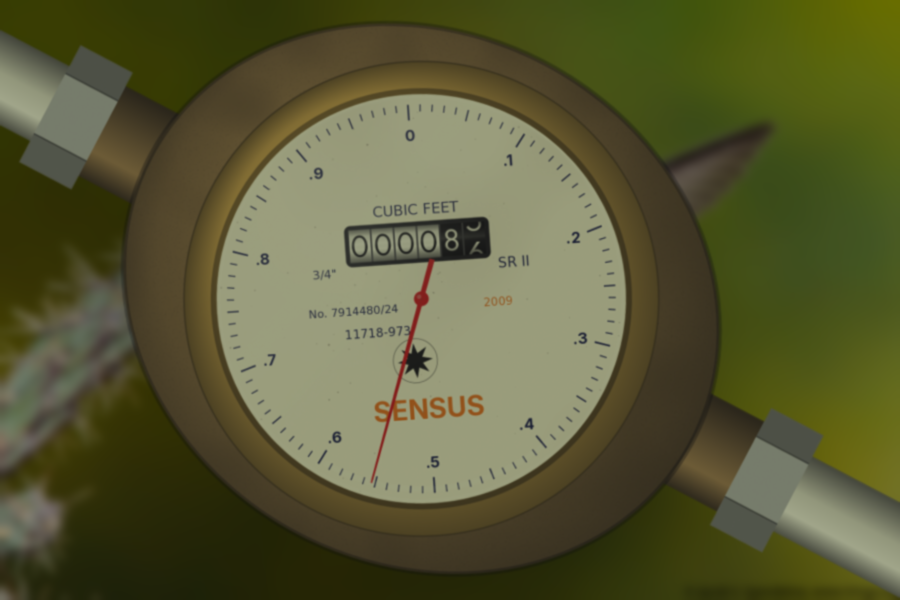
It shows 85.55 ft³
